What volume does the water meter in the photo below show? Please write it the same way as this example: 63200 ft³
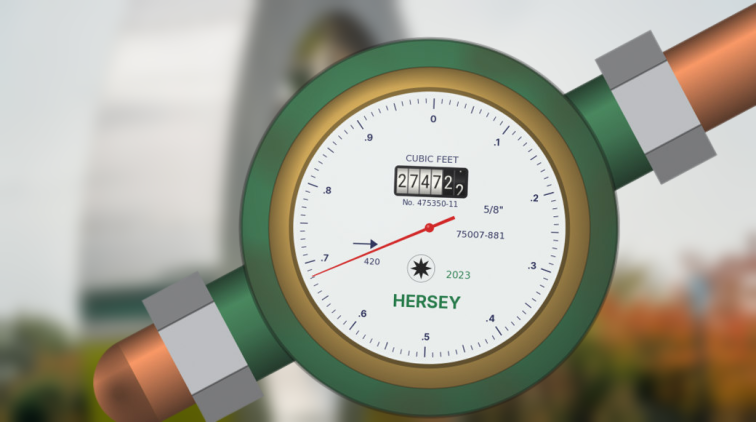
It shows 274721.68 ft³
